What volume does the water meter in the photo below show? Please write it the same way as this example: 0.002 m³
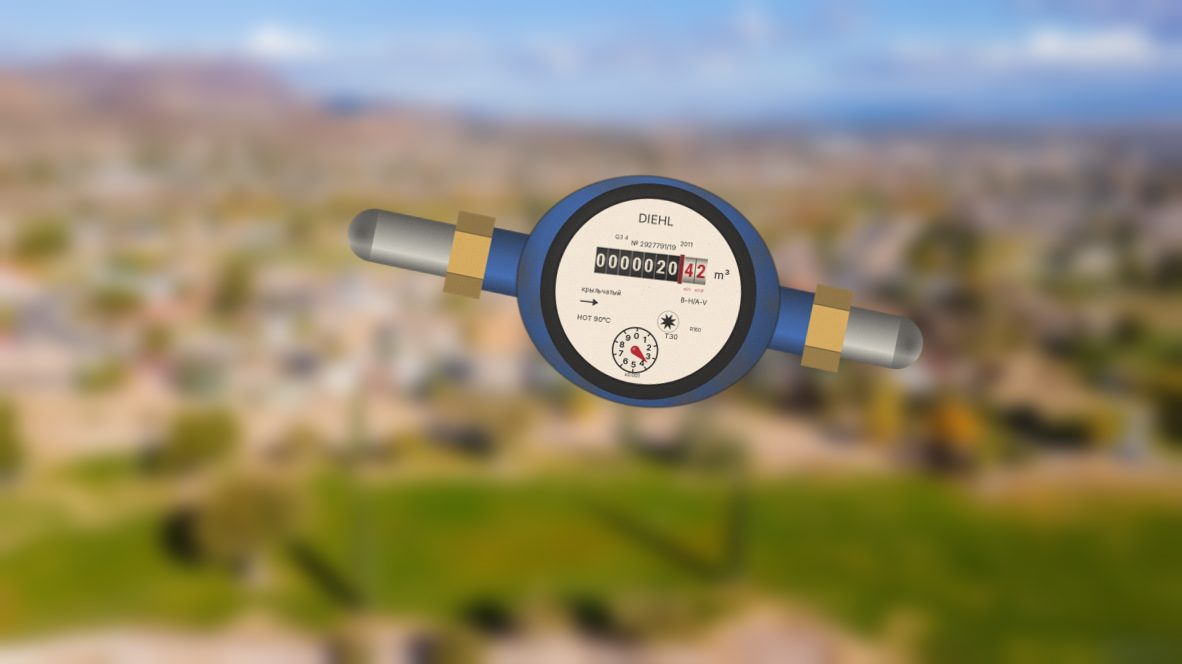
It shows 20.423 m³
